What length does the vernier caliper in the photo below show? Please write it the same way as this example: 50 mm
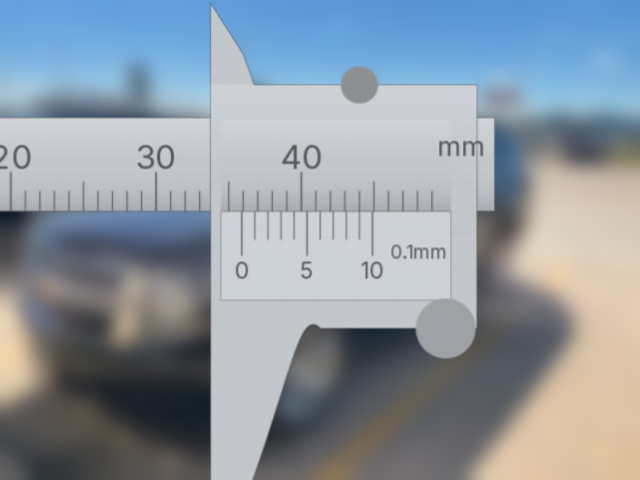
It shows 35.9 mm
